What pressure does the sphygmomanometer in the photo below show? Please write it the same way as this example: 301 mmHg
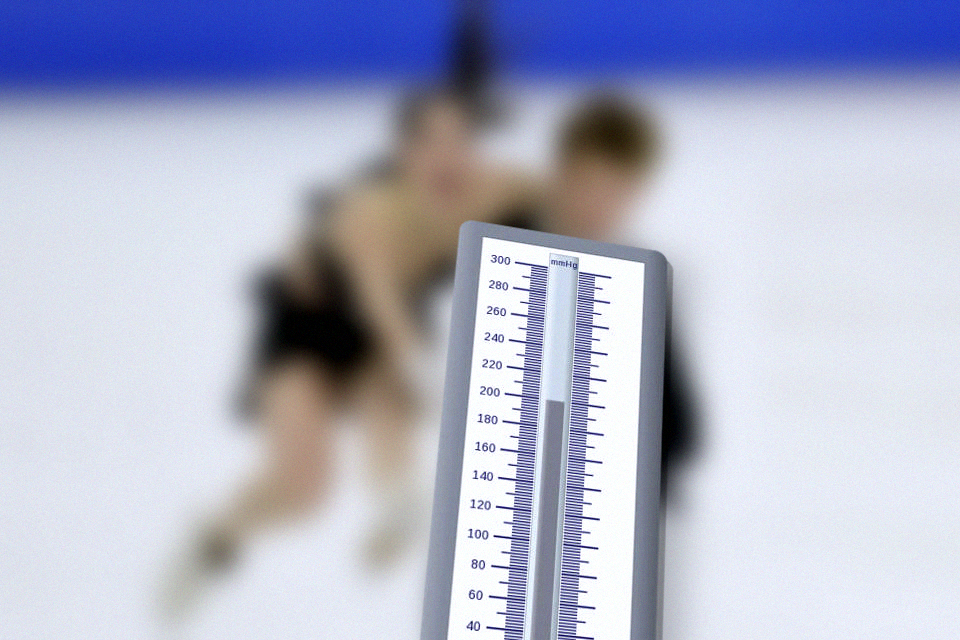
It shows 200 mmHg
